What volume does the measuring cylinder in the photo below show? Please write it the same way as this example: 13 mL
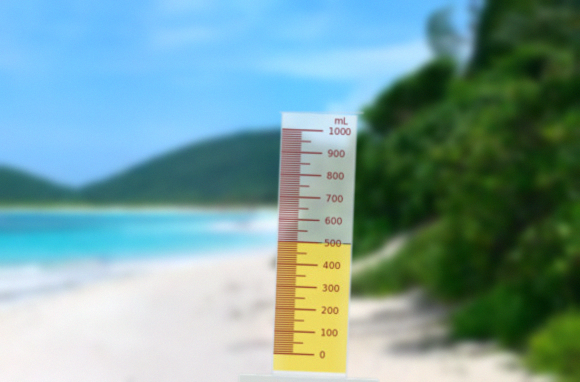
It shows 500 mL
